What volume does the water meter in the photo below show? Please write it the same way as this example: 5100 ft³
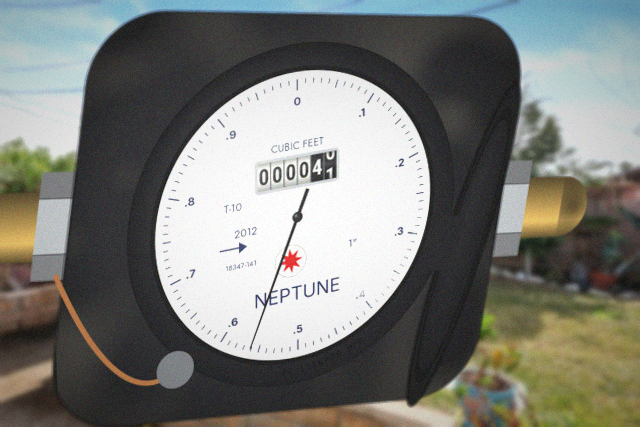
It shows 40.56 ft³
